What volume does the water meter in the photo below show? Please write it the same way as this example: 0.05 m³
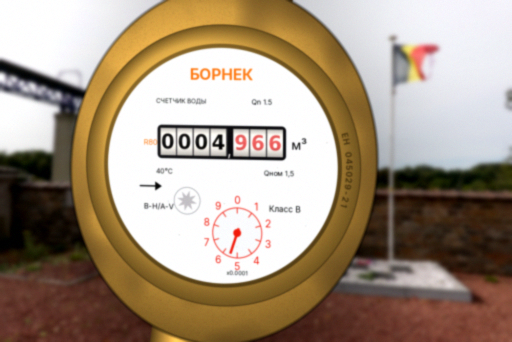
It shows 4.9665 m³
